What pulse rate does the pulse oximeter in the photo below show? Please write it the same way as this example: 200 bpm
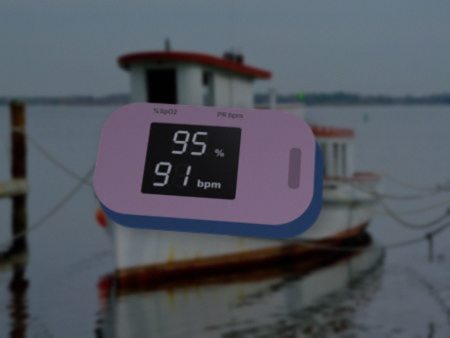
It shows 91 bpm
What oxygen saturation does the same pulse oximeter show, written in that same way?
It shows 95 %
